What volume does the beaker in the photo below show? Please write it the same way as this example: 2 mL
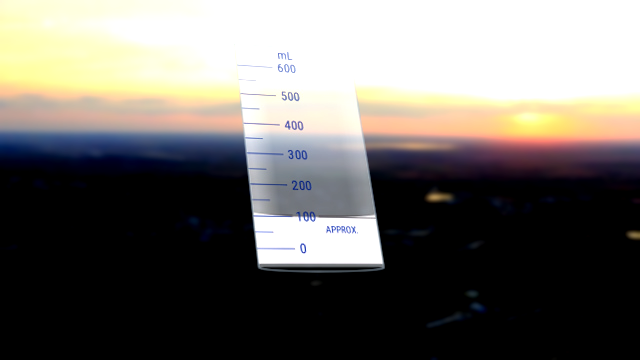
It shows 100 mL
